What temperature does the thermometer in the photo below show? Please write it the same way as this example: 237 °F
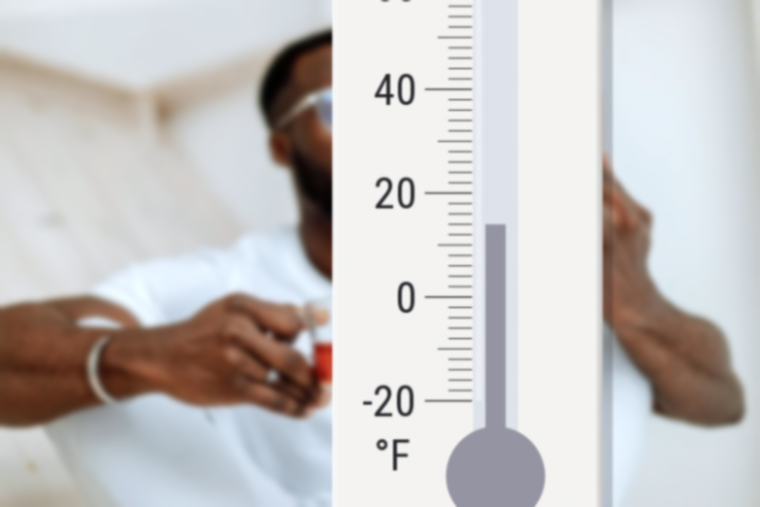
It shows 14 °F
